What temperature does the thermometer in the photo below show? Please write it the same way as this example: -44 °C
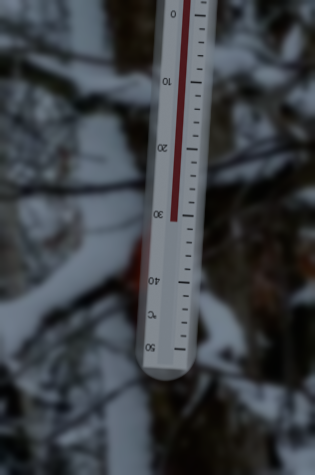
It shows 31 °C
